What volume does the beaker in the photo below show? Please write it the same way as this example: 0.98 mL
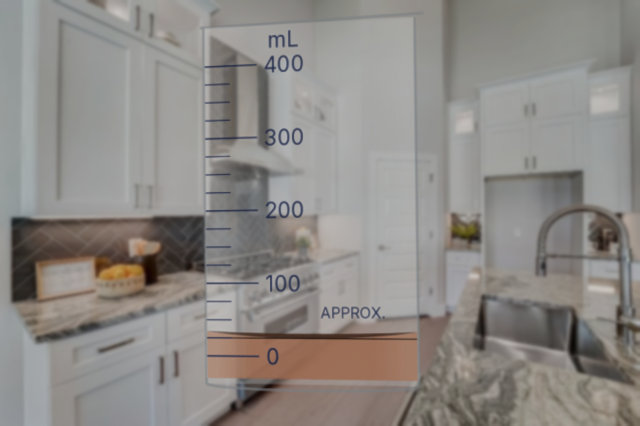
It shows 25 mL
